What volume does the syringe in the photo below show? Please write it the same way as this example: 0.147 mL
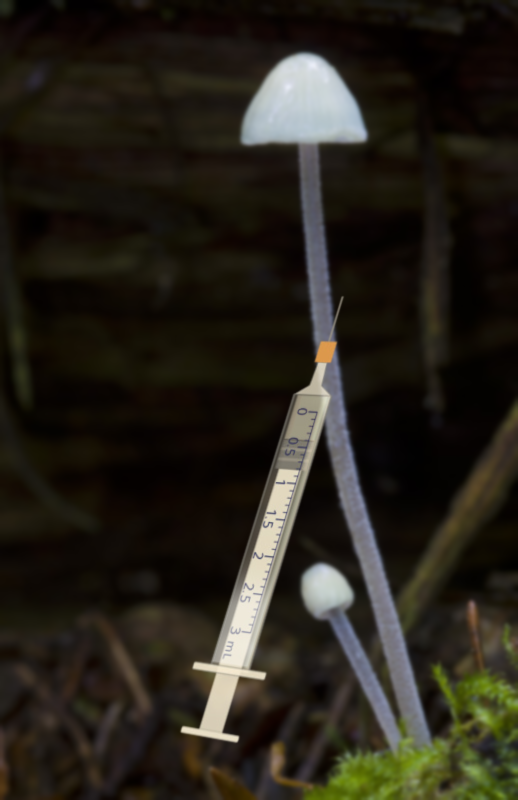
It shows 0.4 mL
